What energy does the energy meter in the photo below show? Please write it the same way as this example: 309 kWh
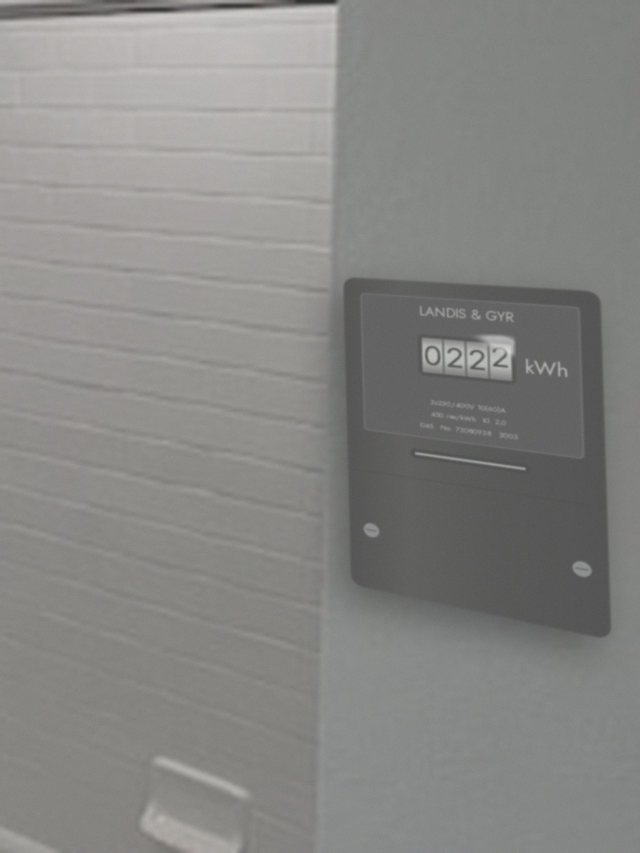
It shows 222 kWh
